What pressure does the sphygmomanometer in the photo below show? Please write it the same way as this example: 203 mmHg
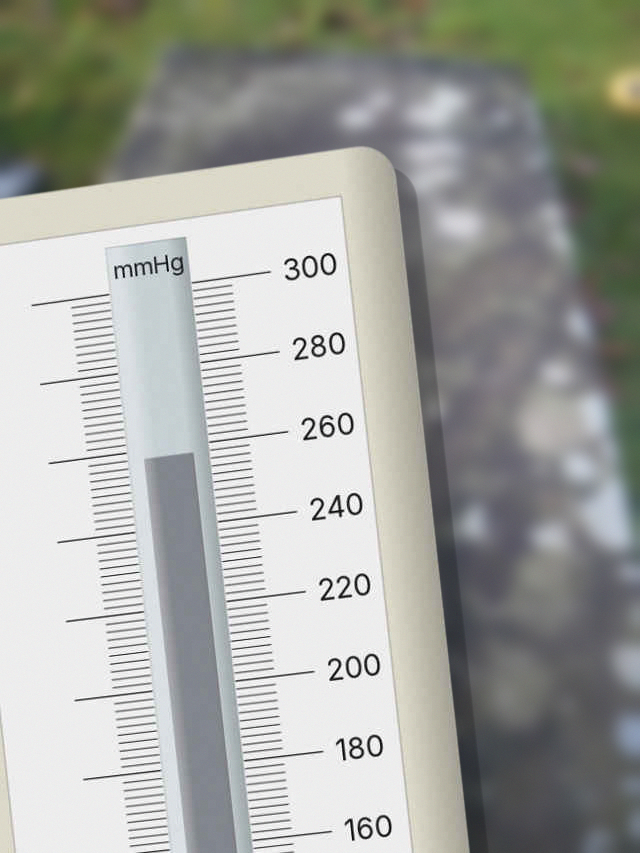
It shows 258 mmHg
